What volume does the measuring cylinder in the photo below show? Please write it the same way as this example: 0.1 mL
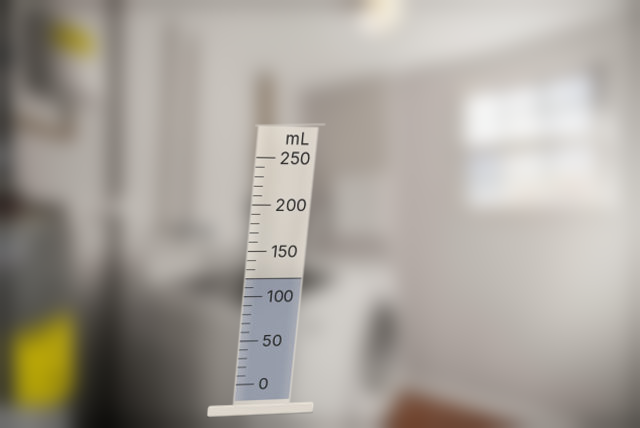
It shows 120 mL
